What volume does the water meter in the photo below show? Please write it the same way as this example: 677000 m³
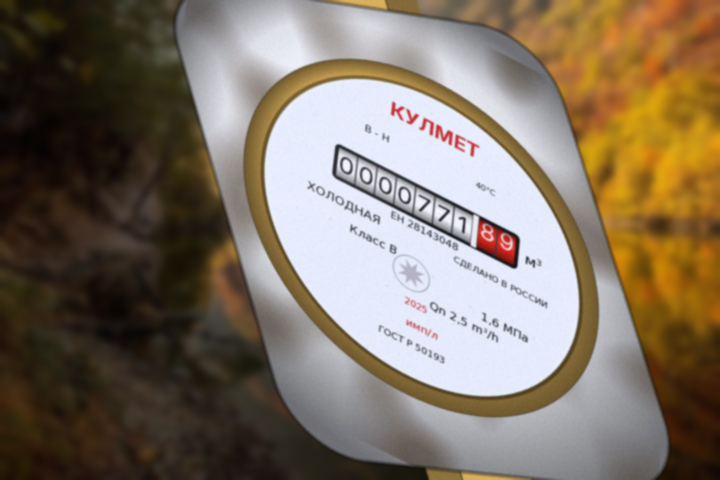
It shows 771.89 m³
